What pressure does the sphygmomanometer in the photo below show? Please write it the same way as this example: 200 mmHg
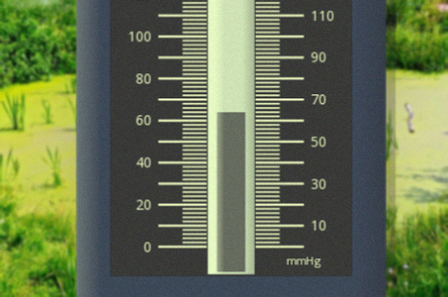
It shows 64 mmHg
